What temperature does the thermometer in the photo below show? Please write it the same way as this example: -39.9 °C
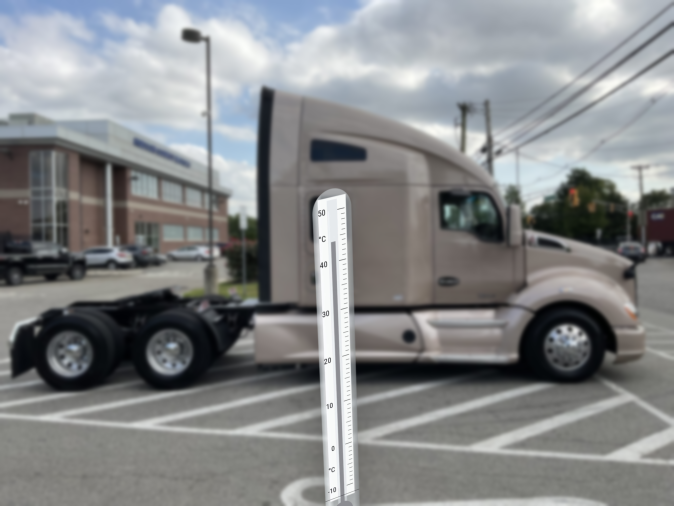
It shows 44 °C
